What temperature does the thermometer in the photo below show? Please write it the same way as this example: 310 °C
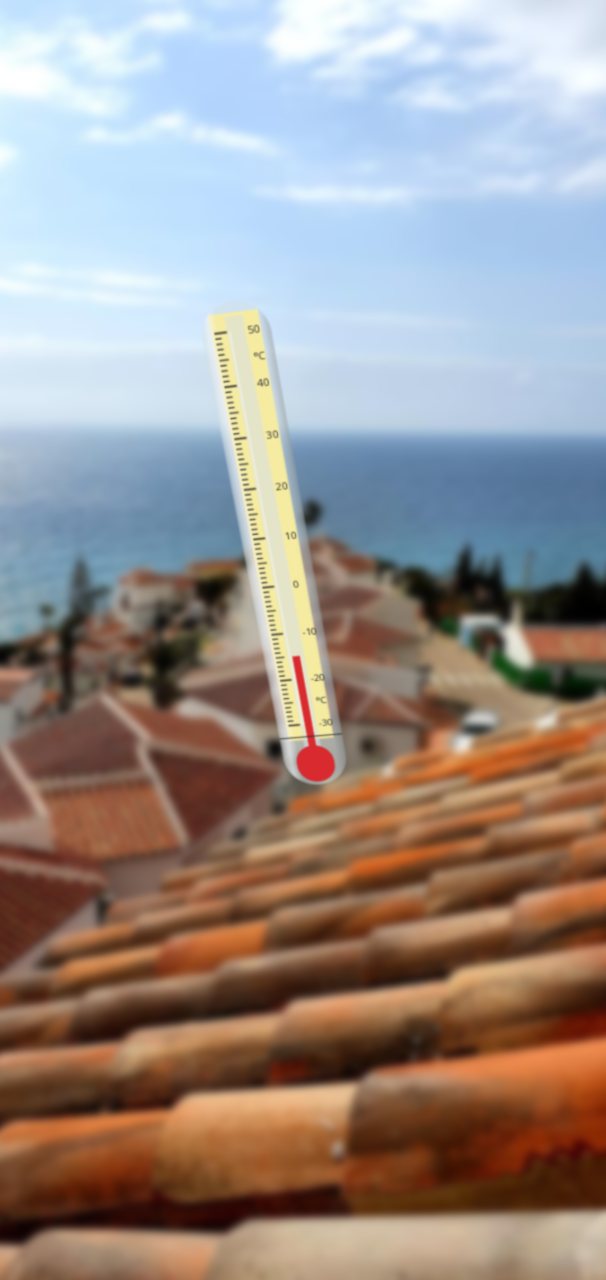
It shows -15 °C
